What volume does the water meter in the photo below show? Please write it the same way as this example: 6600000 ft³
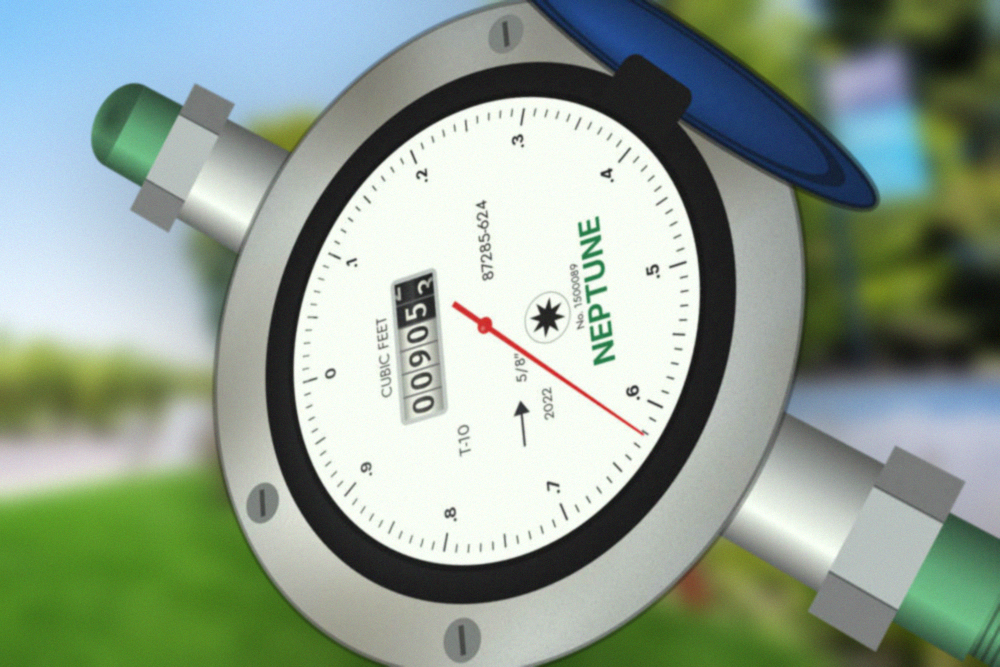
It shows 9052.62 ft³
